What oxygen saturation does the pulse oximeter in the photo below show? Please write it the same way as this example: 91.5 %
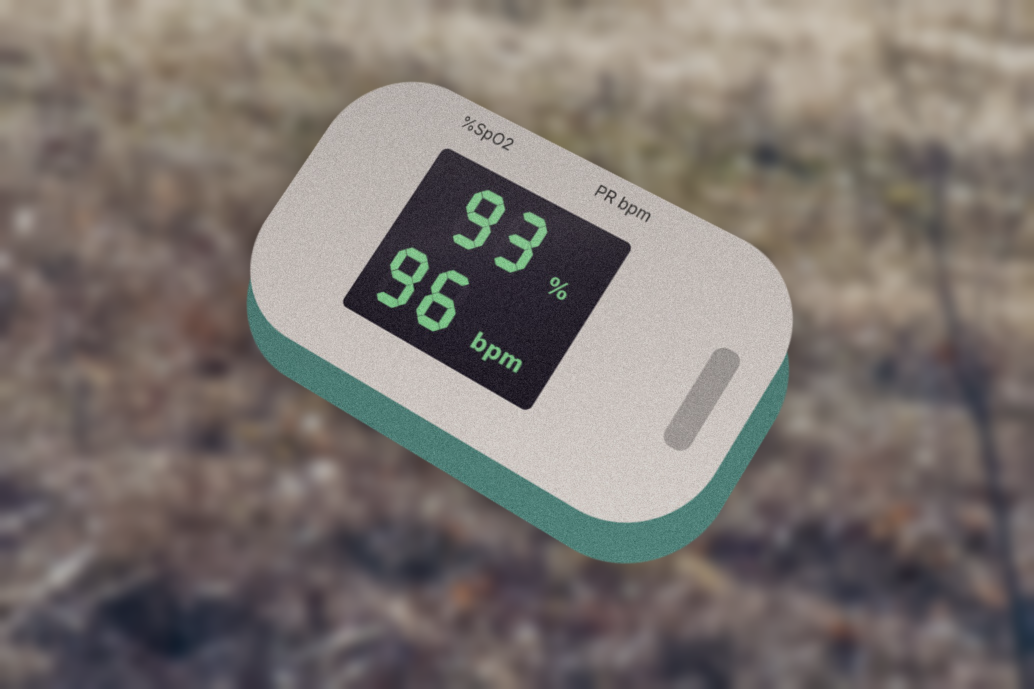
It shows 93 %
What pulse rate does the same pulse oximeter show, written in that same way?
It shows 96 bpm
